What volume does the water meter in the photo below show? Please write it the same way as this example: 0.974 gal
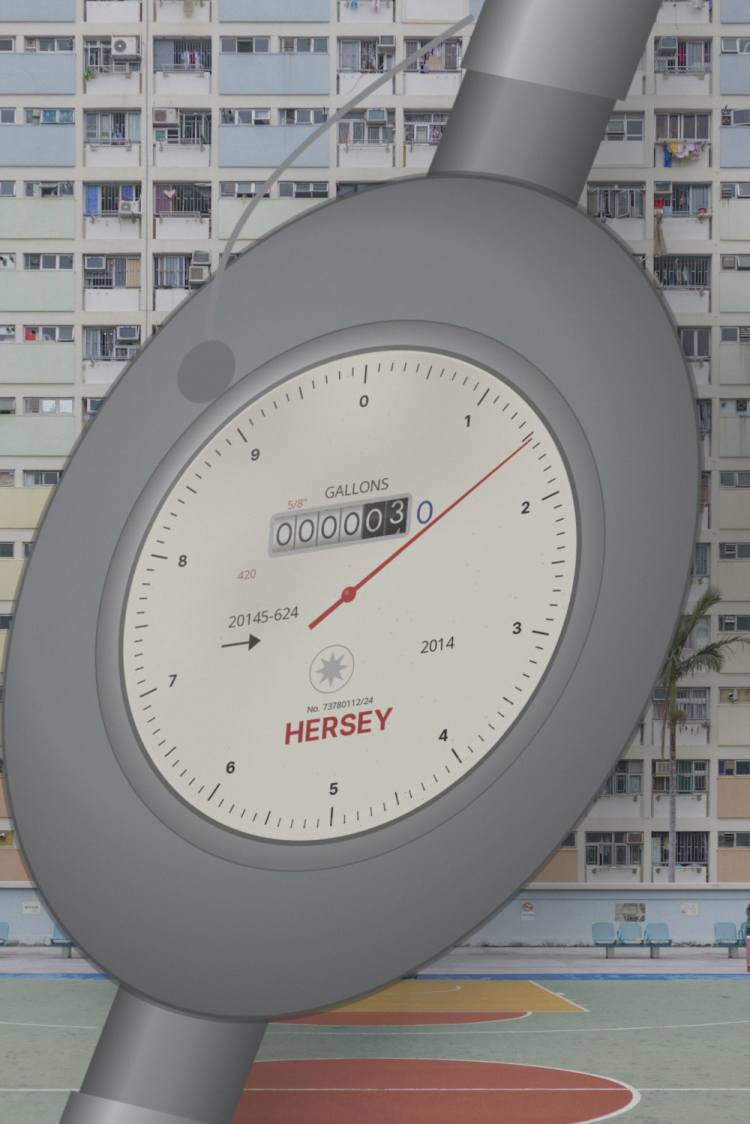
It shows 31.5 gal
